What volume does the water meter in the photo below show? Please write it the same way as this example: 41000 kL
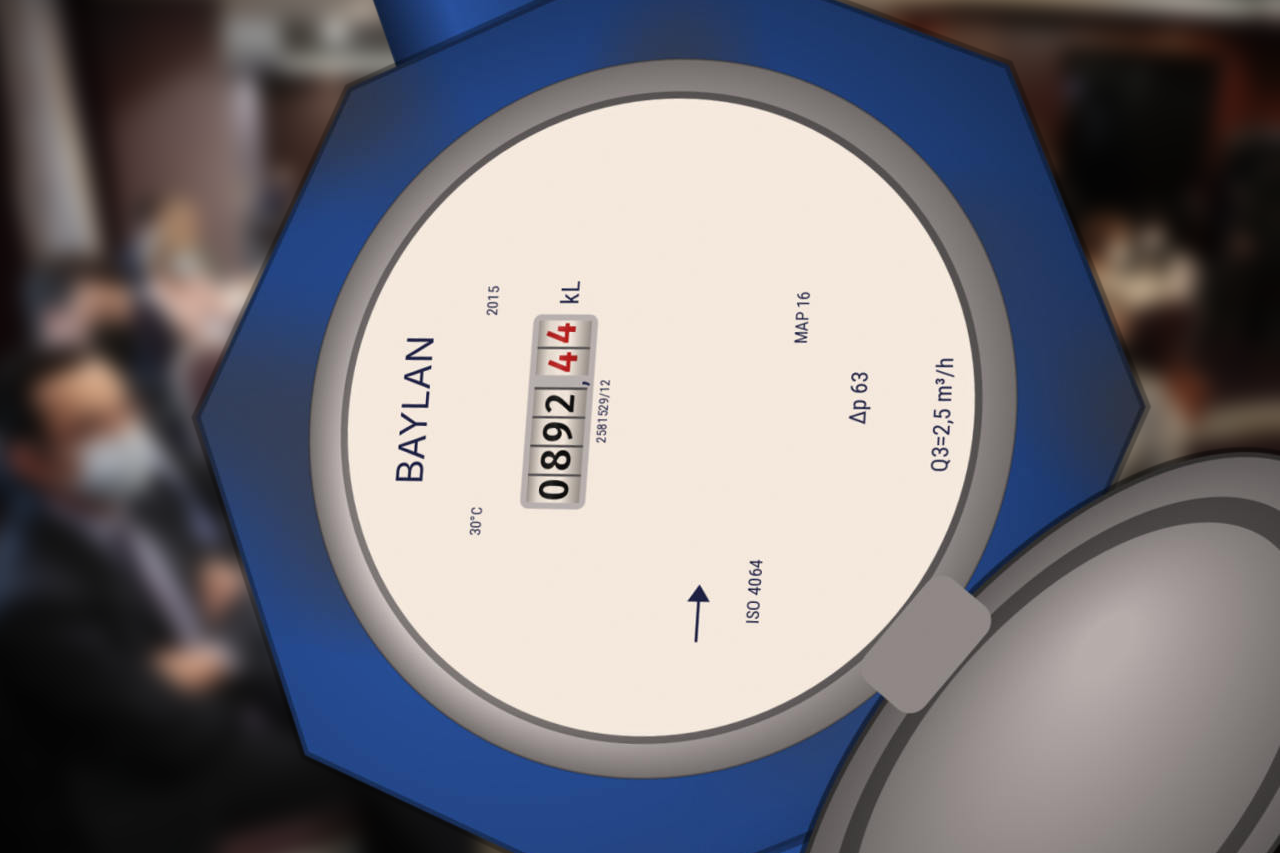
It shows 892.44 kL
